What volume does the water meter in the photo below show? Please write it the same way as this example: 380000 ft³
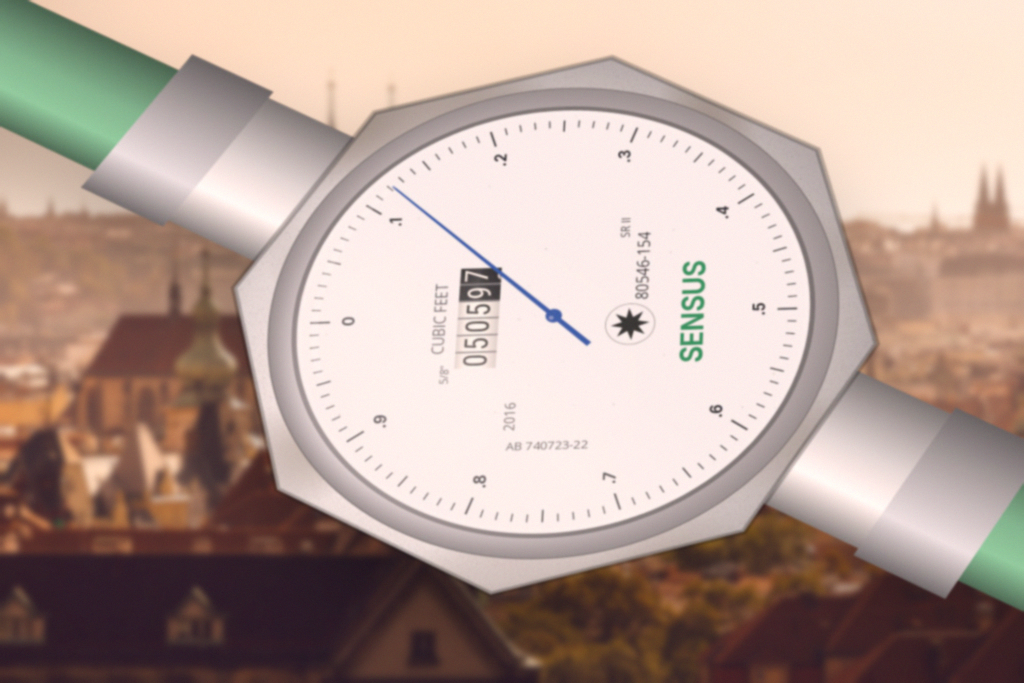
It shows 50597.12 ft³
